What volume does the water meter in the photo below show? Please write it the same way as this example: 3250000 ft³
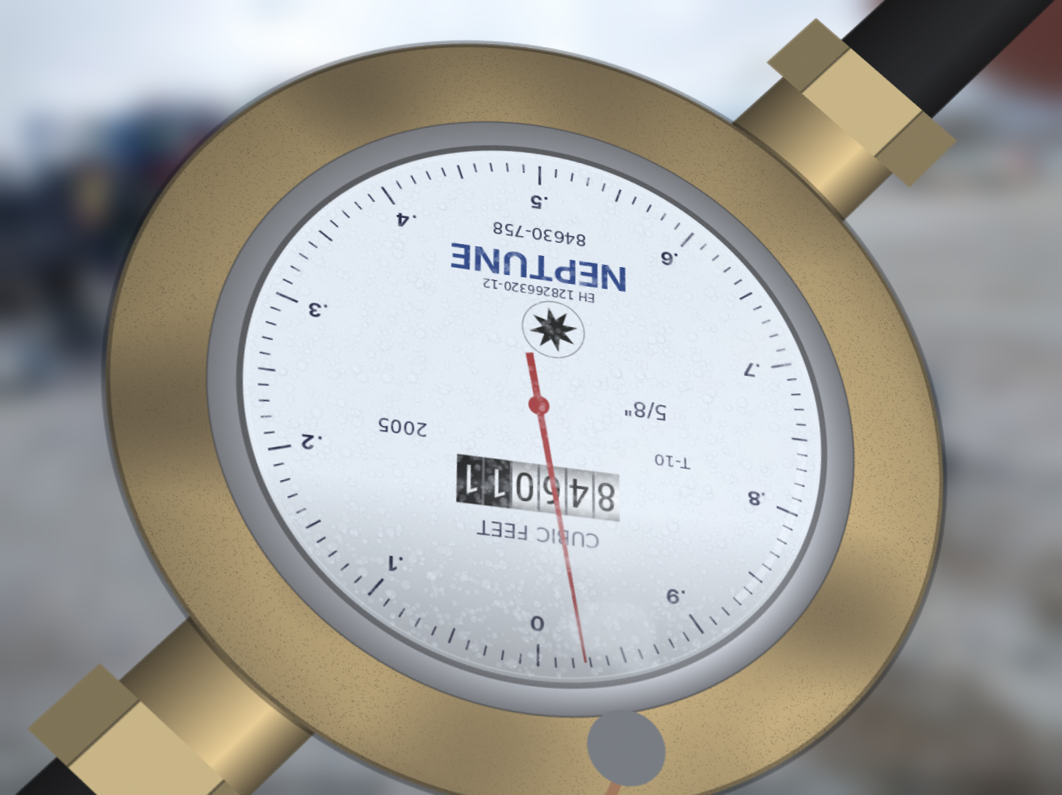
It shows 846010.97 ft³
